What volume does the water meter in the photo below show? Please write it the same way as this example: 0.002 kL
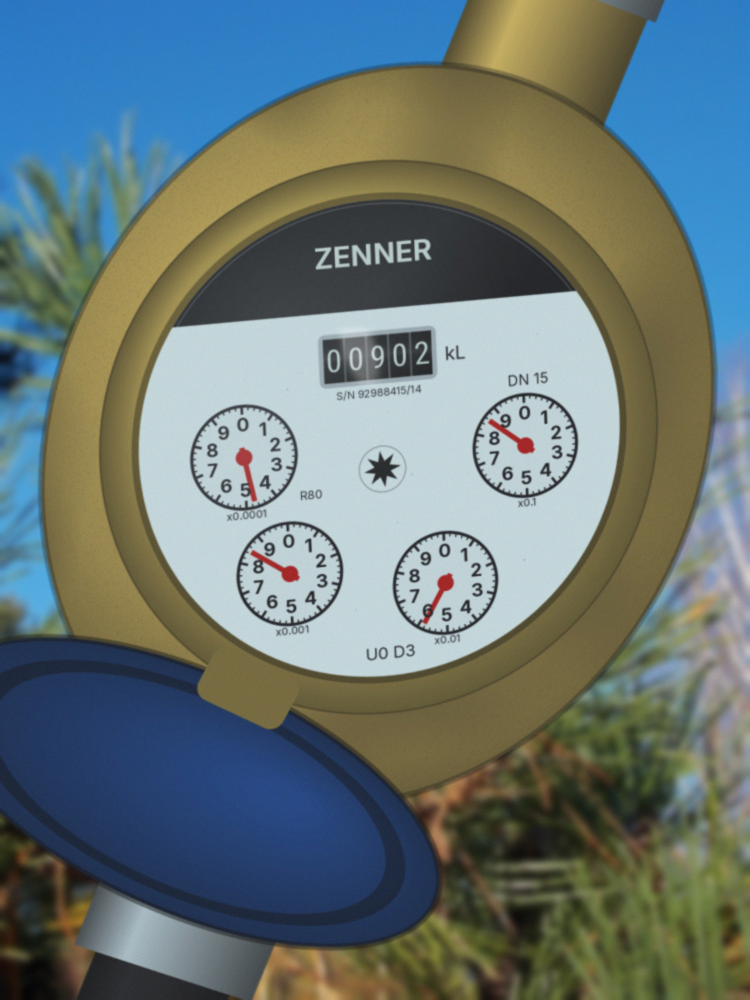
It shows 902.8584 kL
